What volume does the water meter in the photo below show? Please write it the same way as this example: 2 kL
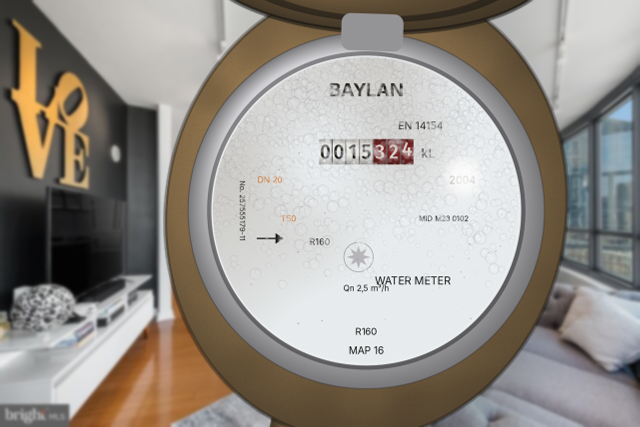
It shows 15.324 kL
